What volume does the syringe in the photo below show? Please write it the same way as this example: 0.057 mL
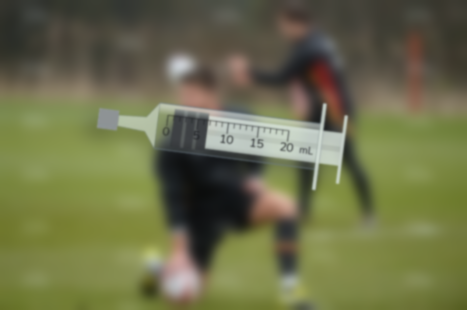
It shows 1 mL
